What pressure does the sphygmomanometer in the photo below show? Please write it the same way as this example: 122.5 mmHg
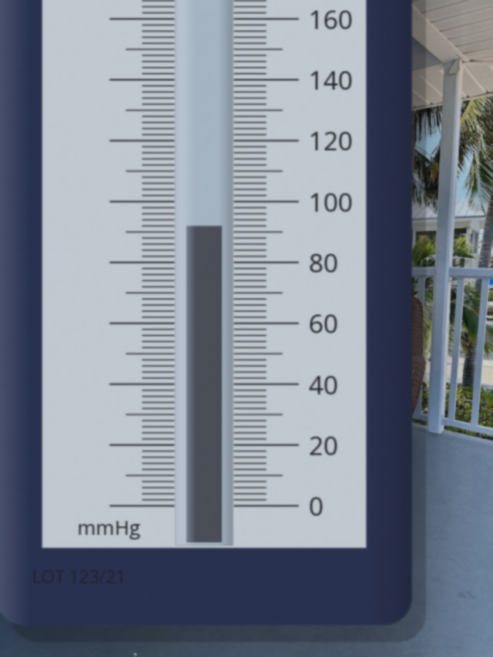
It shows 92 mmHg
